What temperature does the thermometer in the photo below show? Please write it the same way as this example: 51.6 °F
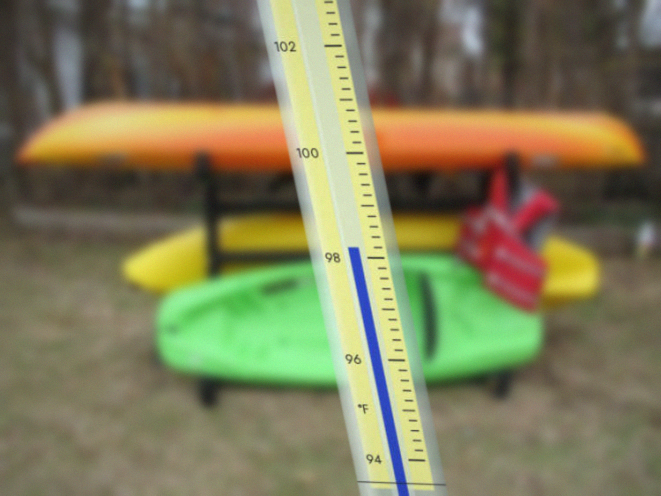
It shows 98.2 °F
